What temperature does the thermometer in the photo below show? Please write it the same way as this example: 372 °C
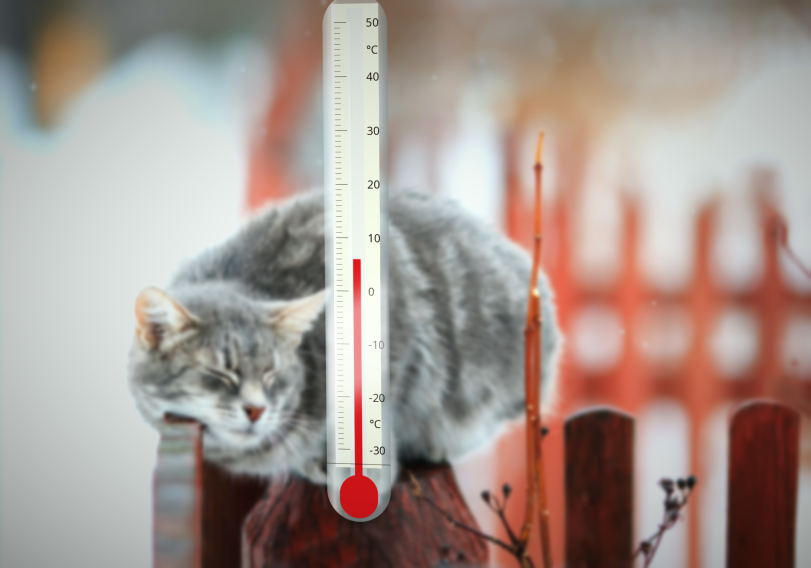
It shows 6 °C
